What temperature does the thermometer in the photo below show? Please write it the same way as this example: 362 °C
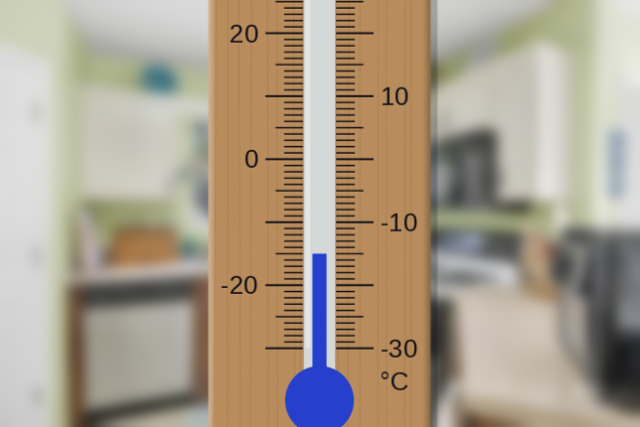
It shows -15 °C
